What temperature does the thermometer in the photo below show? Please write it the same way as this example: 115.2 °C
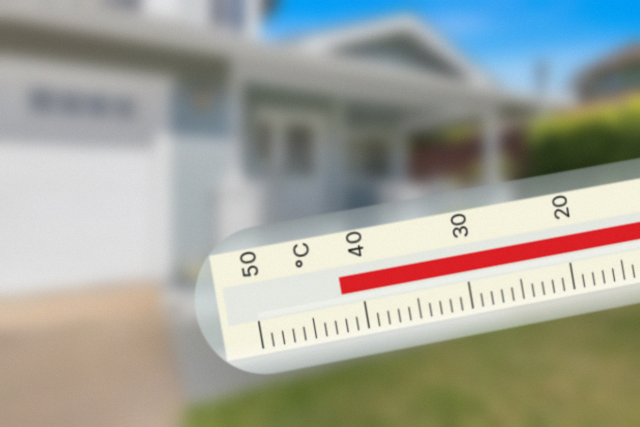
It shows 42 °C
